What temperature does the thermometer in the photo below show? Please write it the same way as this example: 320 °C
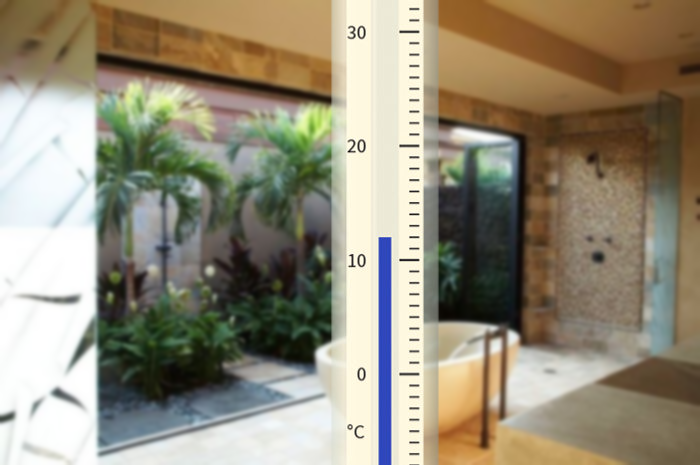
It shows 12 °C
